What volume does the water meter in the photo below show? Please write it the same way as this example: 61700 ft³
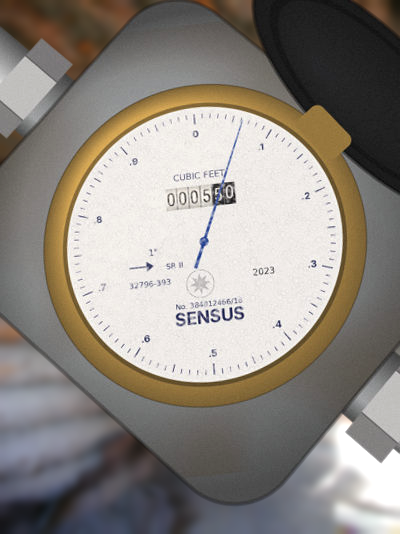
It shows 550.06 ft³
